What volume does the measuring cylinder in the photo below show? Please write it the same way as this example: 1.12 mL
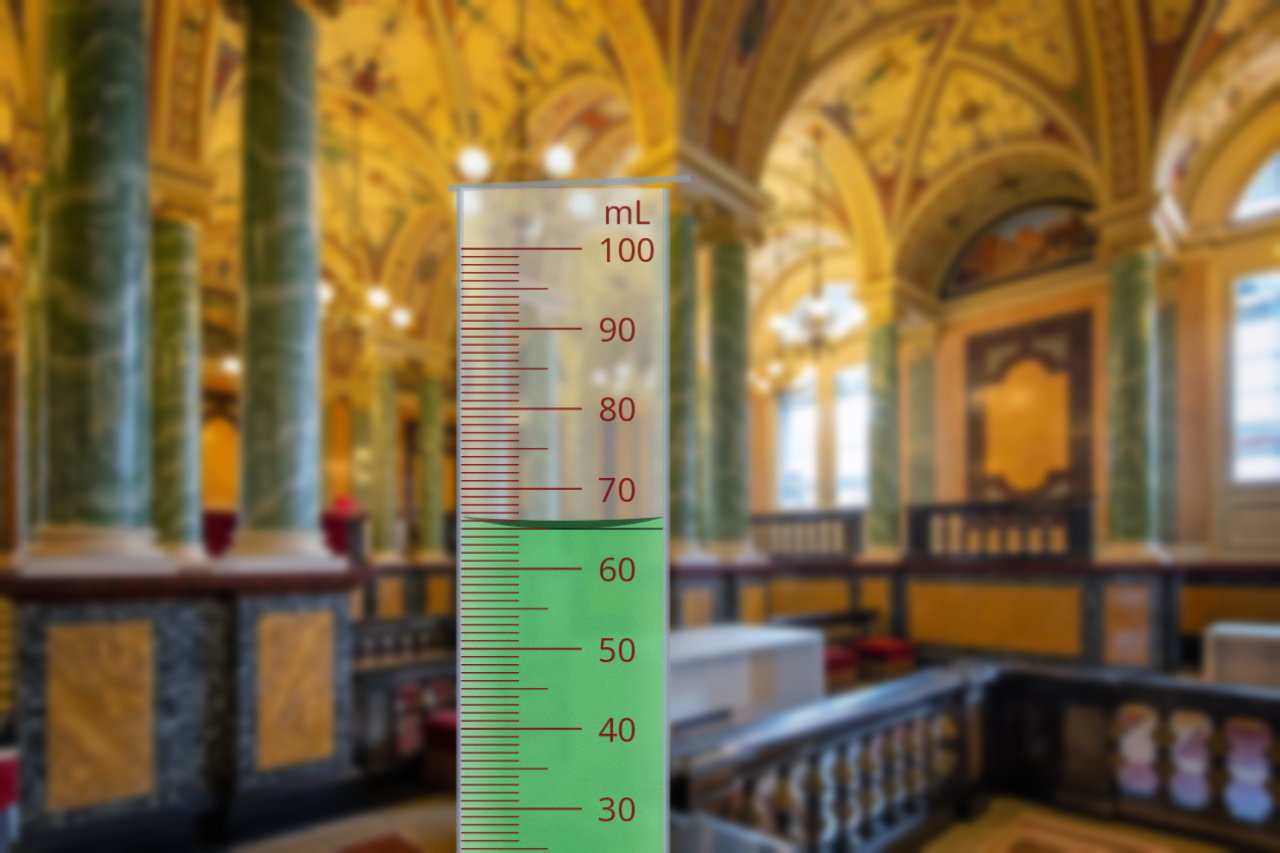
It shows 65 mL
